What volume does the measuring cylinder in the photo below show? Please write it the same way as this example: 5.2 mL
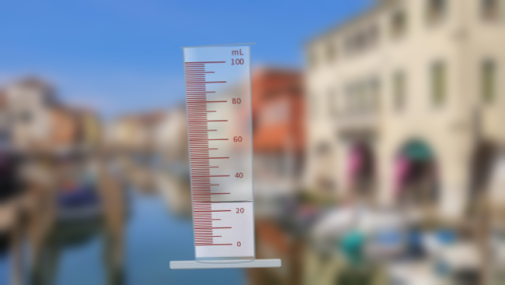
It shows 25 mL
